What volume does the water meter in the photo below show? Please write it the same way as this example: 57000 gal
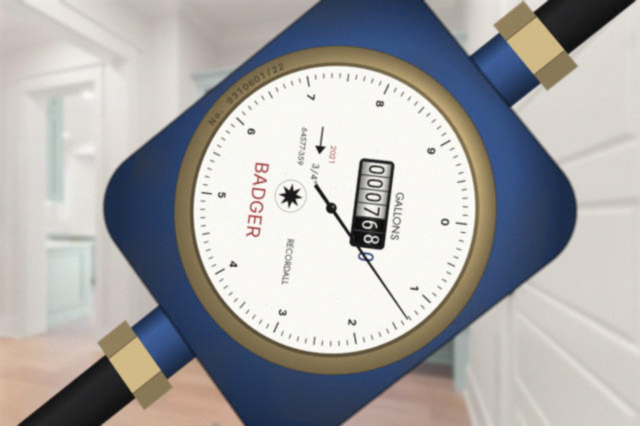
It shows 7681.3 gal
